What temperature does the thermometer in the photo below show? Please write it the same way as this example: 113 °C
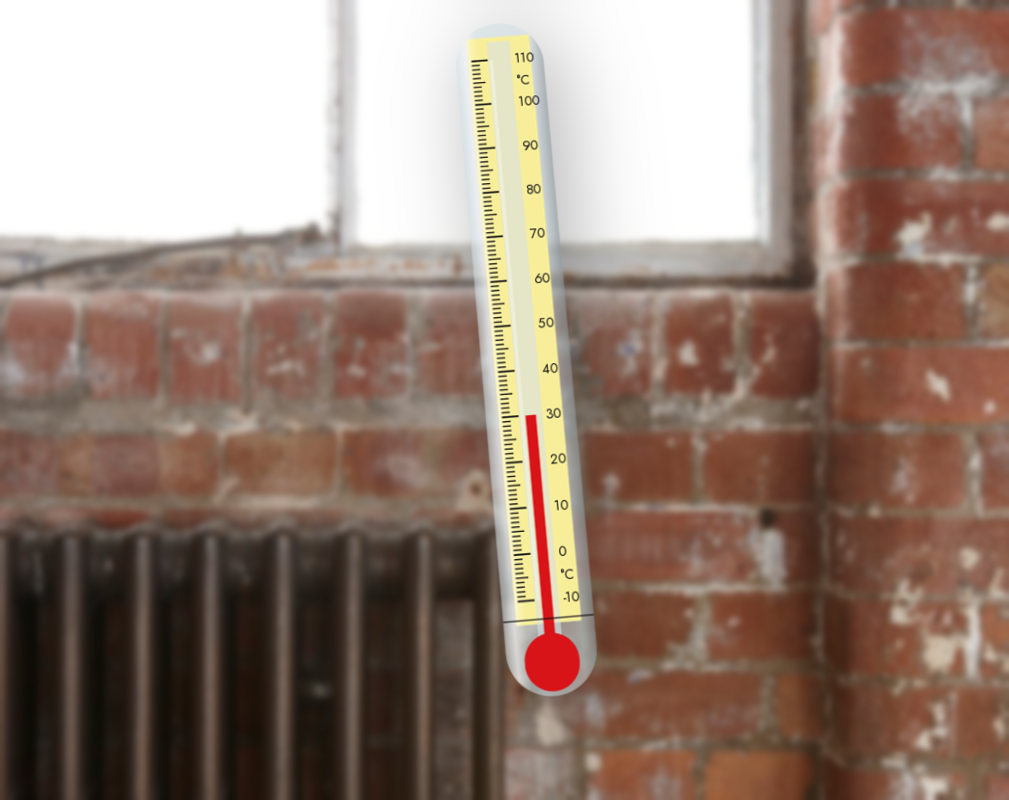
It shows 30 °C
